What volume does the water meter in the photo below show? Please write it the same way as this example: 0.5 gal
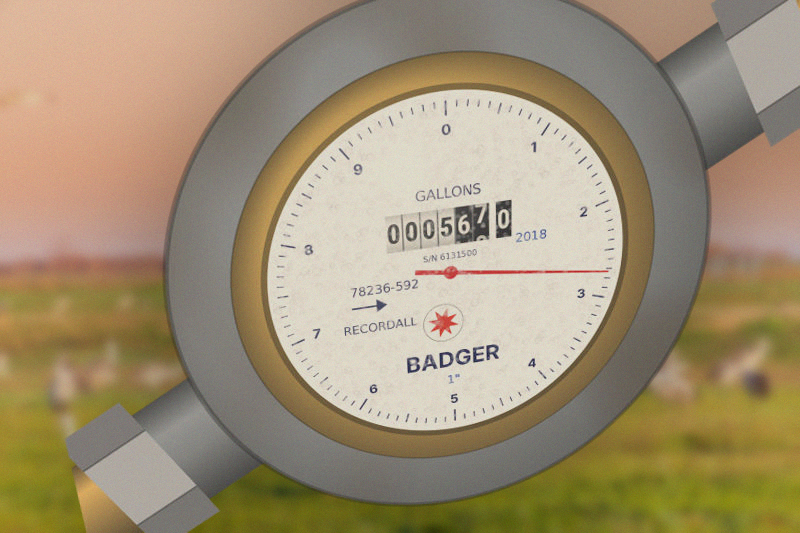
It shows 5672.7 gal
